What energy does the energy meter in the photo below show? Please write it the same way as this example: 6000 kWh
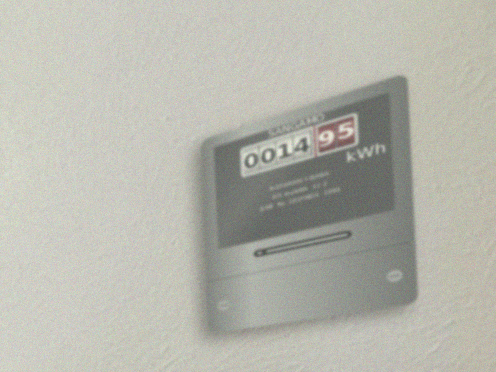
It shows 14.95 kWh
